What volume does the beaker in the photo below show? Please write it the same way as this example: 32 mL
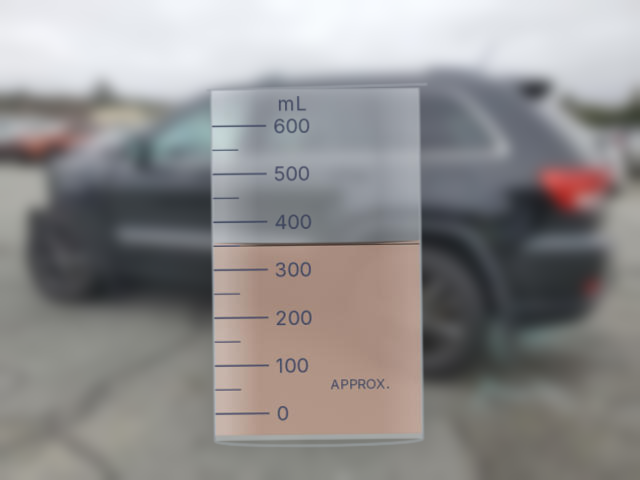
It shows 350 mL
